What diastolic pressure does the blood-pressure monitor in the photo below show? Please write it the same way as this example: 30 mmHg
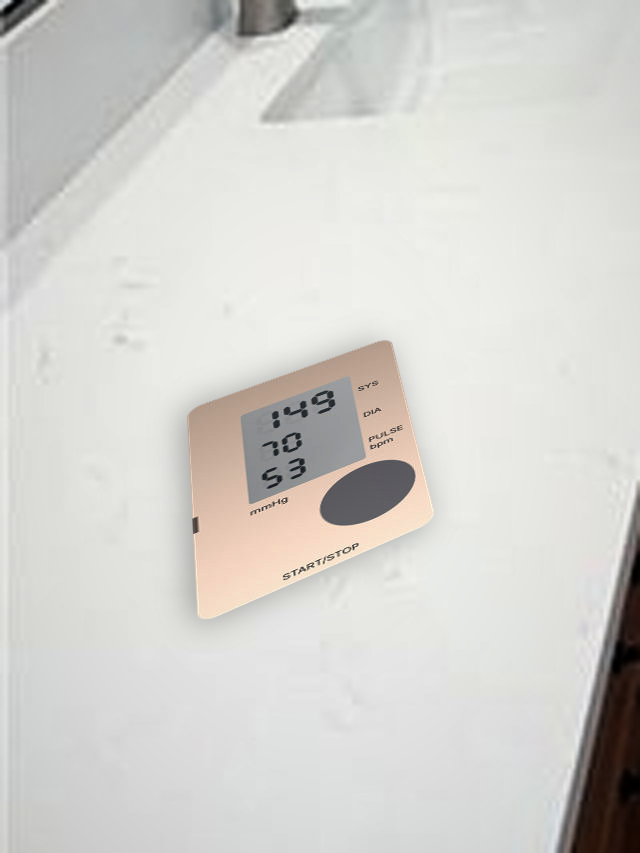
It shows 70 mmHg
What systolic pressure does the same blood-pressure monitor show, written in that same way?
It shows 149 mmHg
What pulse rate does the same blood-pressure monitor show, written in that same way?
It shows 53 bpm
